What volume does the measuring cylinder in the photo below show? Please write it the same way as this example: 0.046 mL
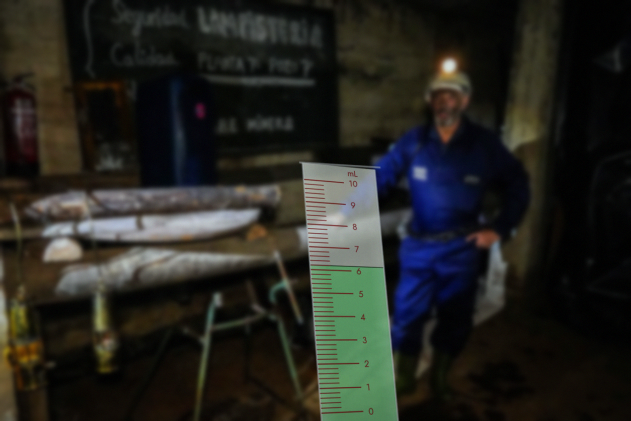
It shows 6.2 mL
